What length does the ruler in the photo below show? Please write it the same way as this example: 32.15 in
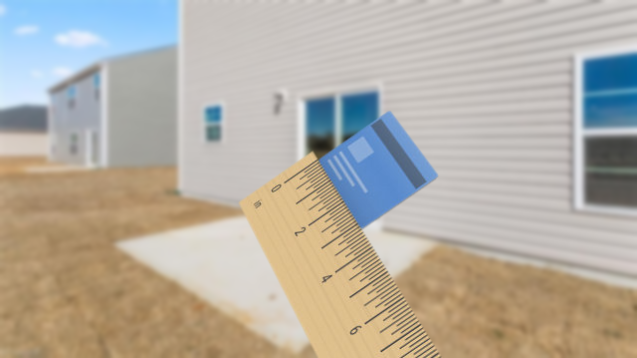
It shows 3.25 in
